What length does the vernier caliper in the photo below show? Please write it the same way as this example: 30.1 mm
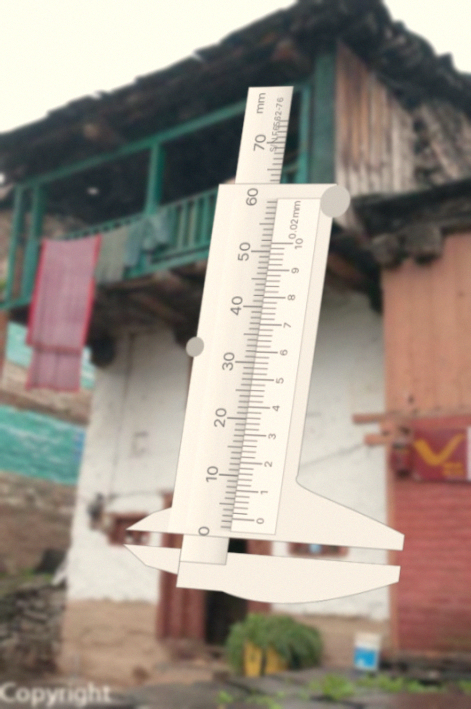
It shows 2.5 mm
